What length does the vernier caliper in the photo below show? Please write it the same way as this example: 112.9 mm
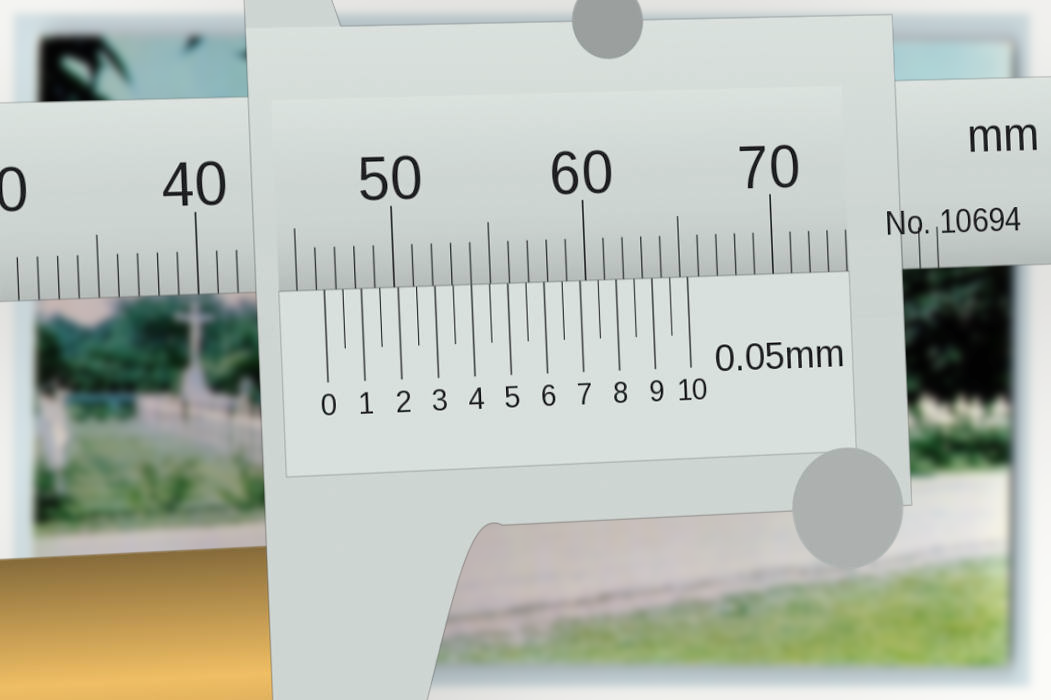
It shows 46.4 mm
